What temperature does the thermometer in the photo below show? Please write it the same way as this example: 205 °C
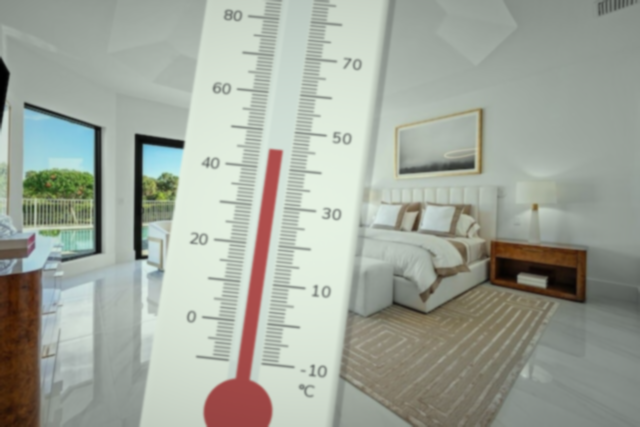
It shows 45 °C
